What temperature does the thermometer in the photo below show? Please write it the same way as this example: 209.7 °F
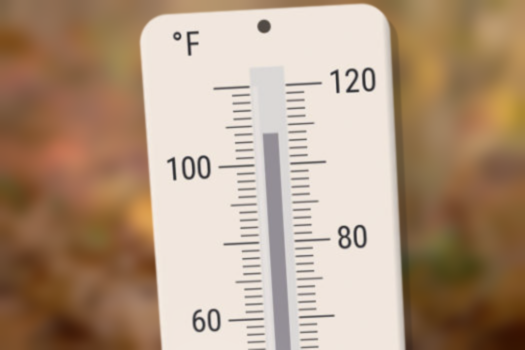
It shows 108 °F
